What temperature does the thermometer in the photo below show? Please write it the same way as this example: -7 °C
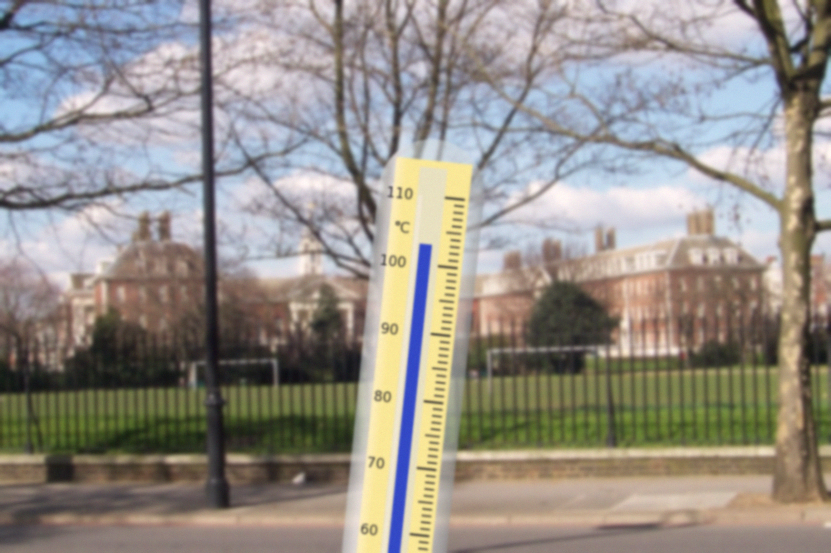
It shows 103 °C
